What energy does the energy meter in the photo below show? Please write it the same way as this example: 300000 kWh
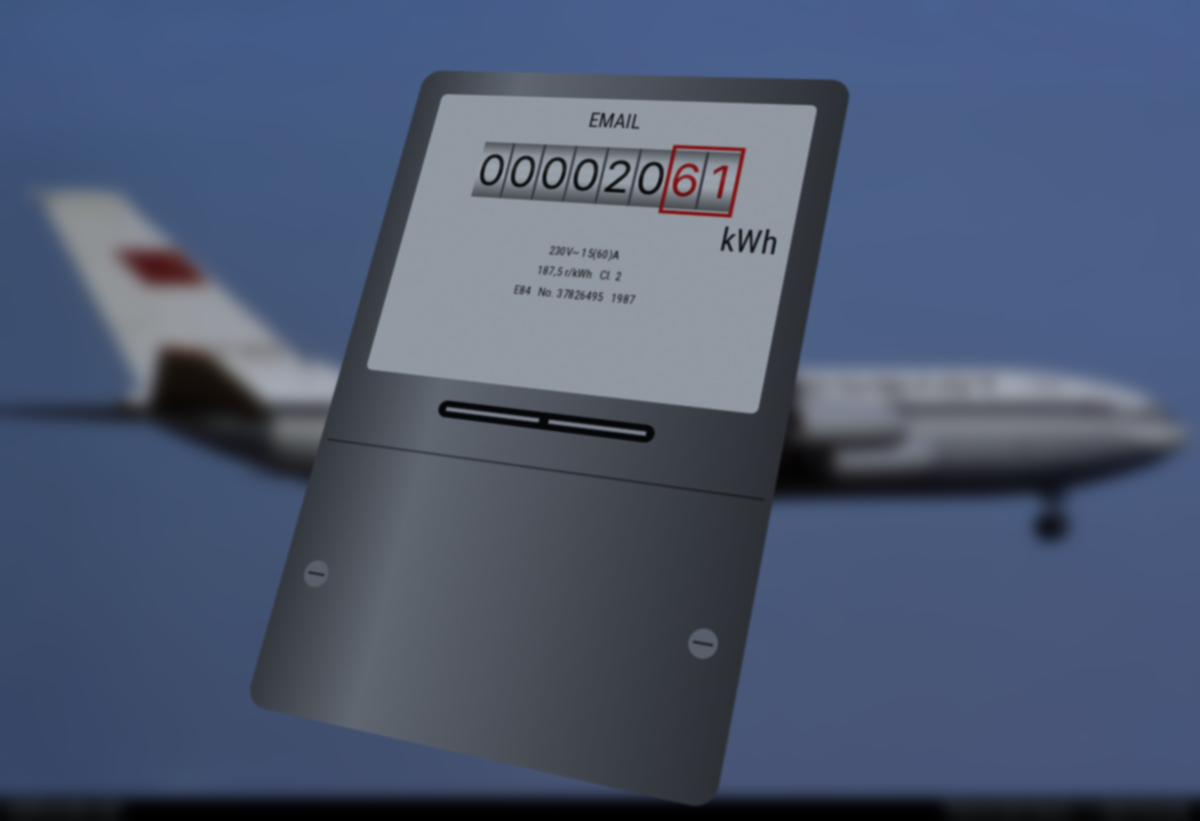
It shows 20.61 kWh
